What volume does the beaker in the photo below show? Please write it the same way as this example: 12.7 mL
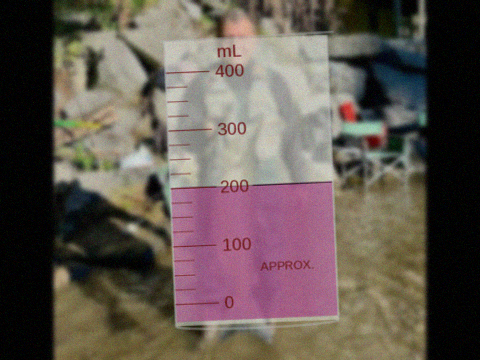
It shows 200 mL
